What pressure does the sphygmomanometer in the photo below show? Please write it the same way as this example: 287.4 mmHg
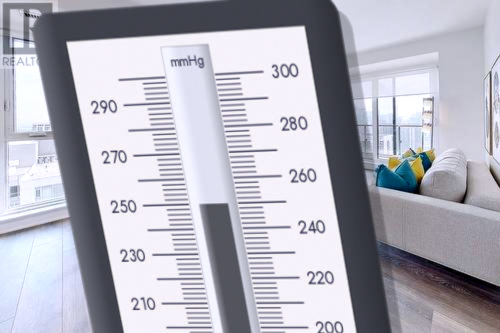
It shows 250 mmHg
